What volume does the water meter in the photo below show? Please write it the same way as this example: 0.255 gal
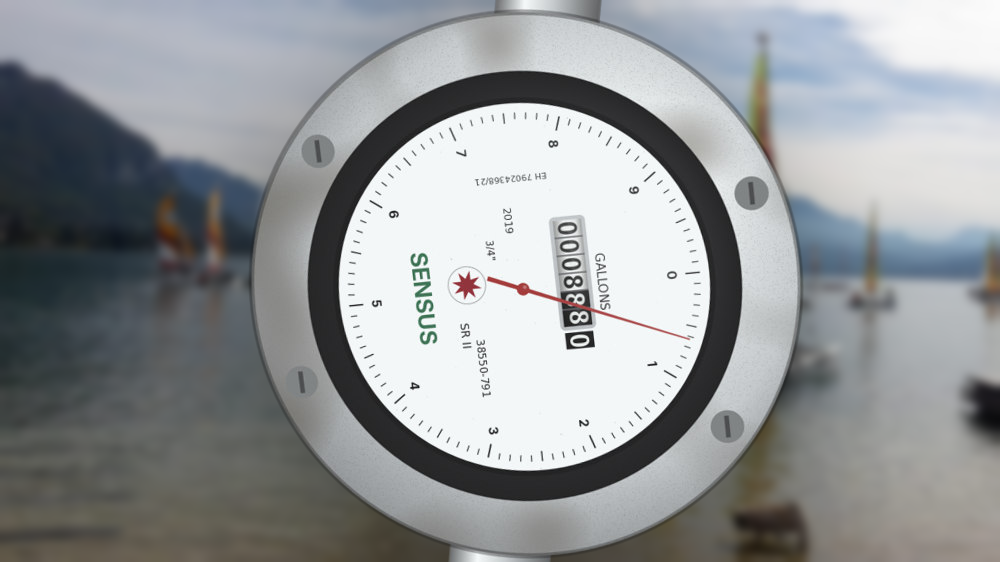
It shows 8880.6 gal
